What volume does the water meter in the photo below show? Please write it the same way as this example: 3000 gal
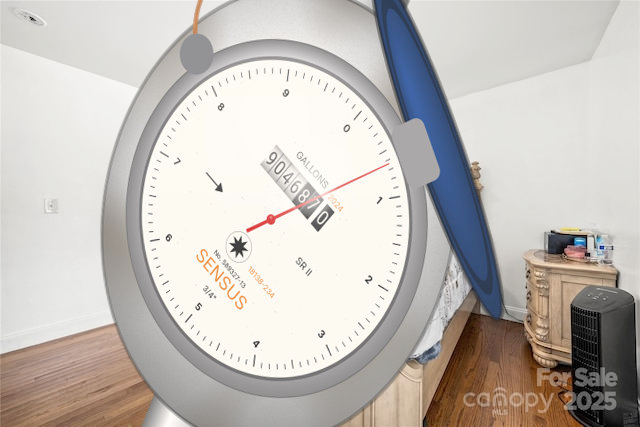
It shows 9046870.6 gal
